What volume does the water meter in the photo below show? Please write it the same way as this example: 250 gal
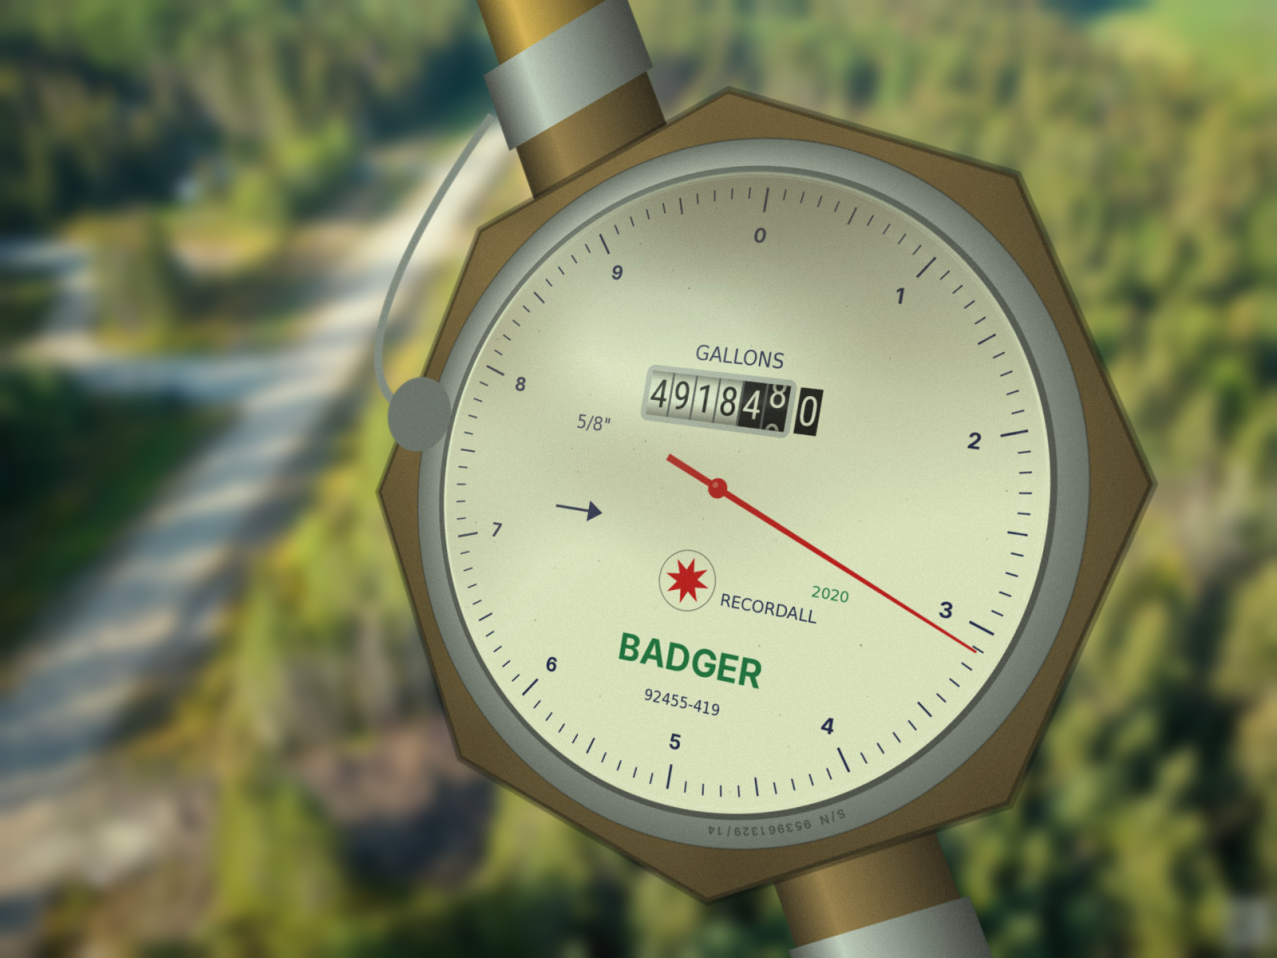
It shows 4918483.1 gal
